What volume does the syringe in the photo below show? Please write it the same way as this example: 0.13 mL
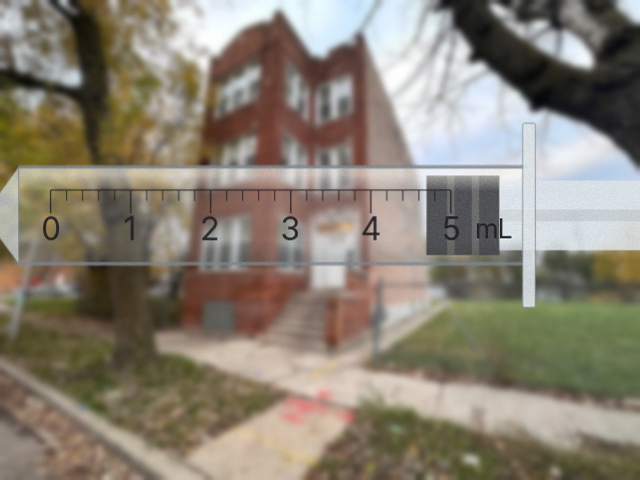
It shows 4.7 mL
